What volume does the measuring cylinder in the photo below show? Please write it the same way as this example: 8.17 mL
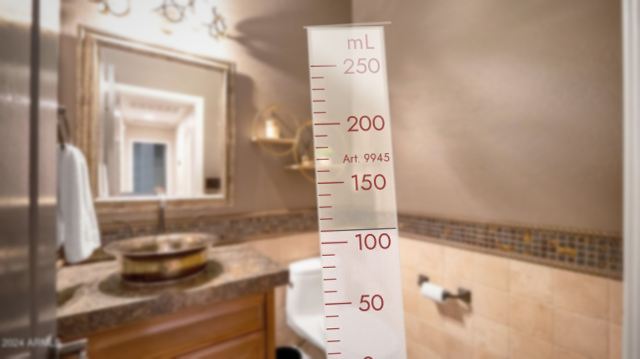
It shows 110 mL
